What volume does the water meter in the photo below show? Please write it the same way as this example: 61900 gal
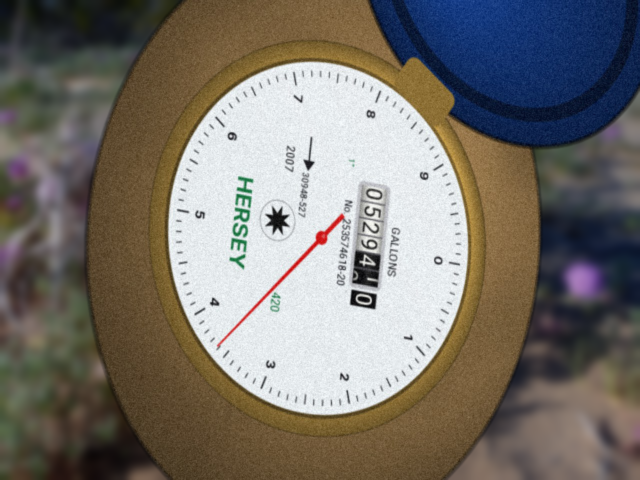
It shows 529413.6 gal
